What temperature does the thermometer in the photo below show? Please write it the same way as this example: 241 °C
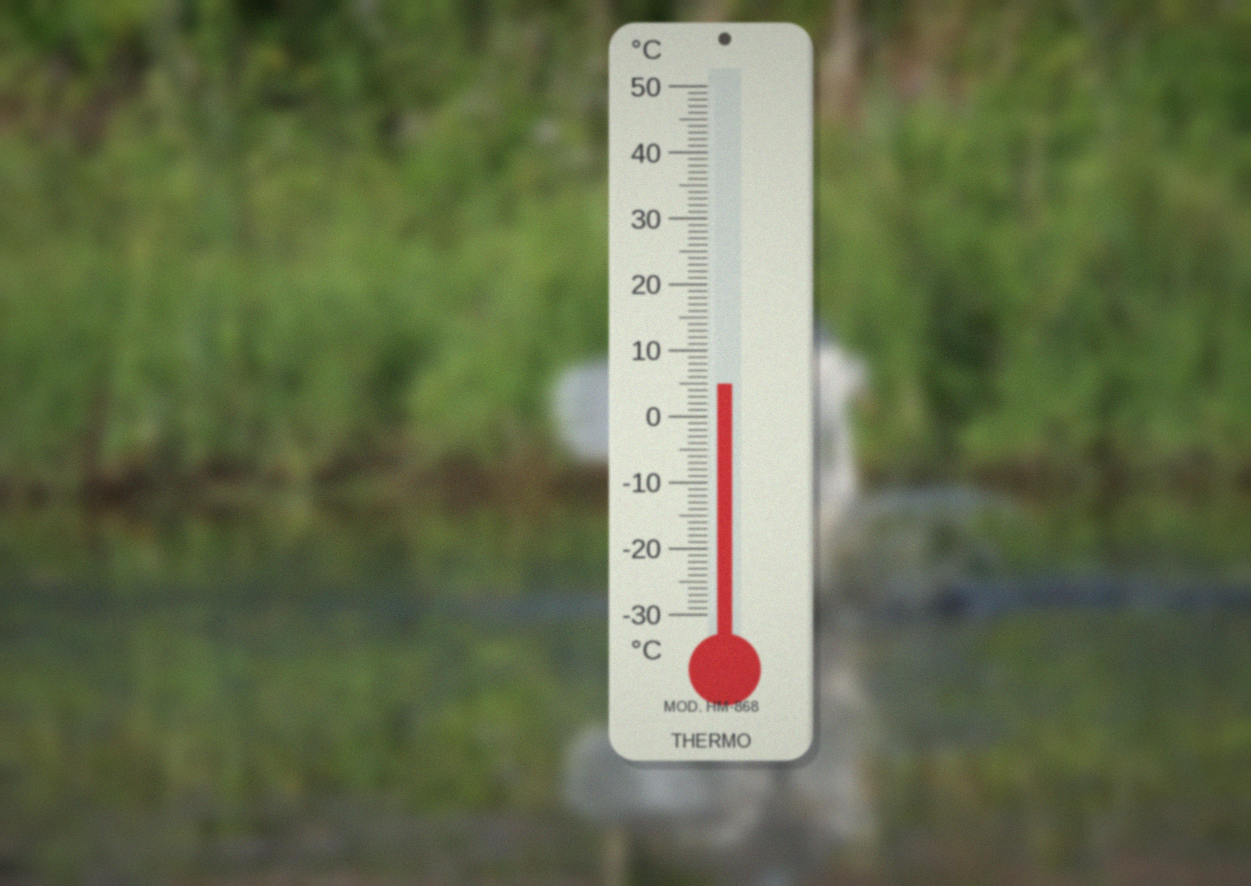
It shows 5 °C
